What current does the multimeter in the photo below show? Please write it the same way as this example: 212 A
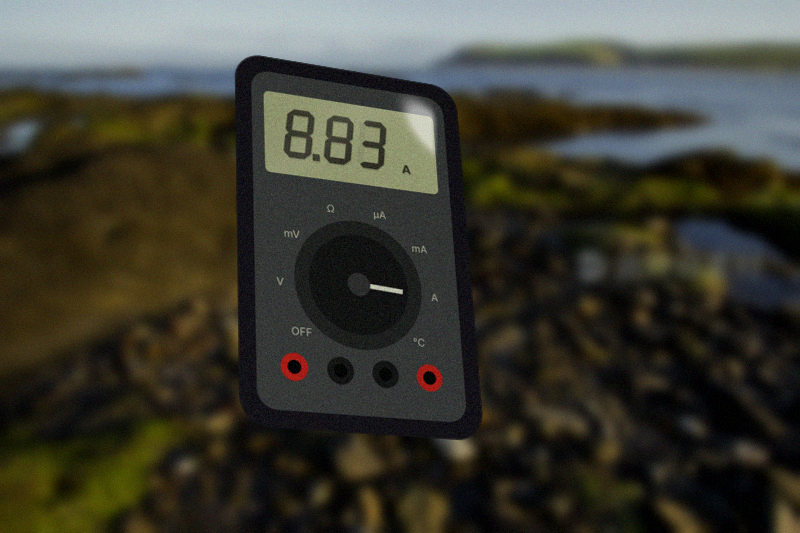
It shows 8.83 A
